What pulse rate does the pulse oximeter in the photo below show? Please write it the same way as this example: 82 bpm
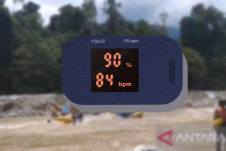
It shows 84 bpm
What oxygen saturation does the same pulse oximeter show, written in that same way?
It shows 90 %
